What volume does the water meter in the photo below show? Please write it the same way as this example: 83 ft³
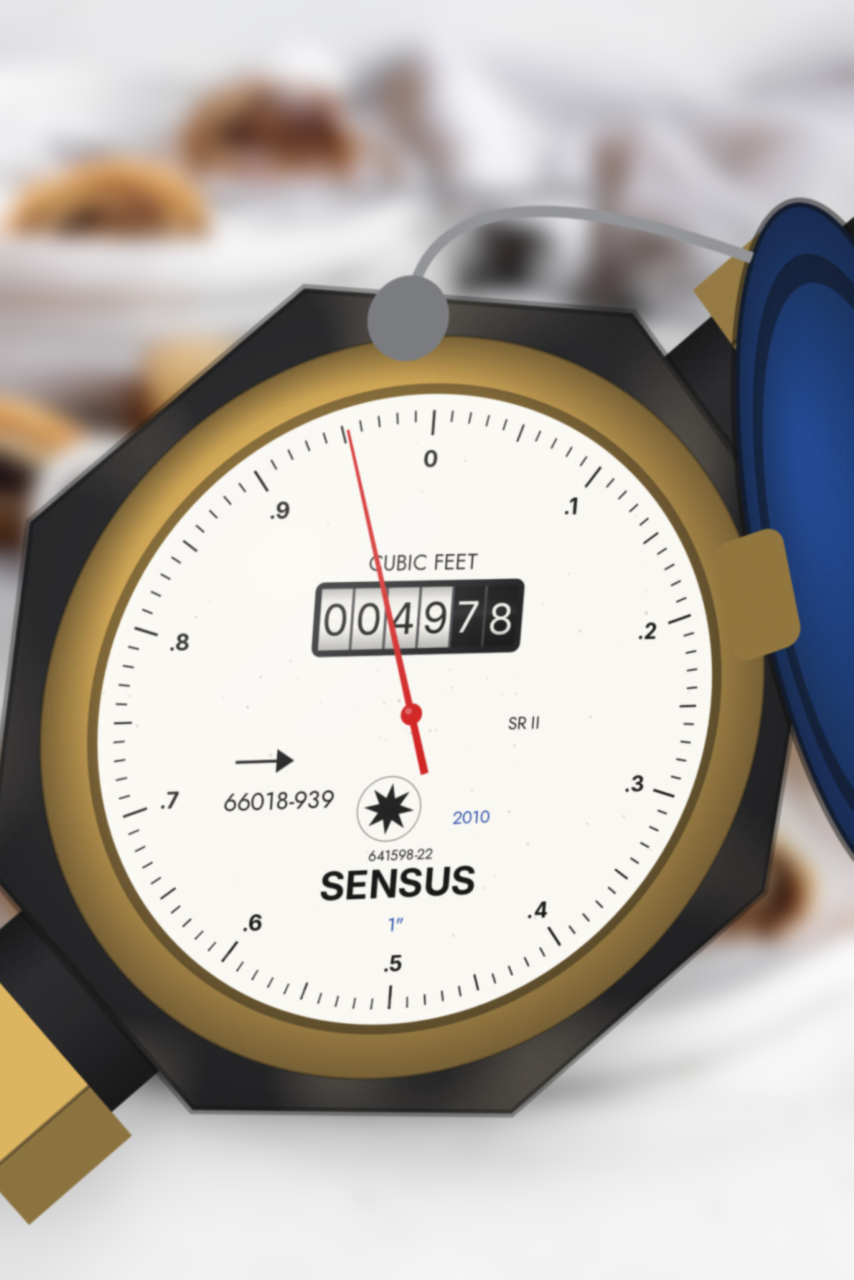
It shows 4977.95 ft³
